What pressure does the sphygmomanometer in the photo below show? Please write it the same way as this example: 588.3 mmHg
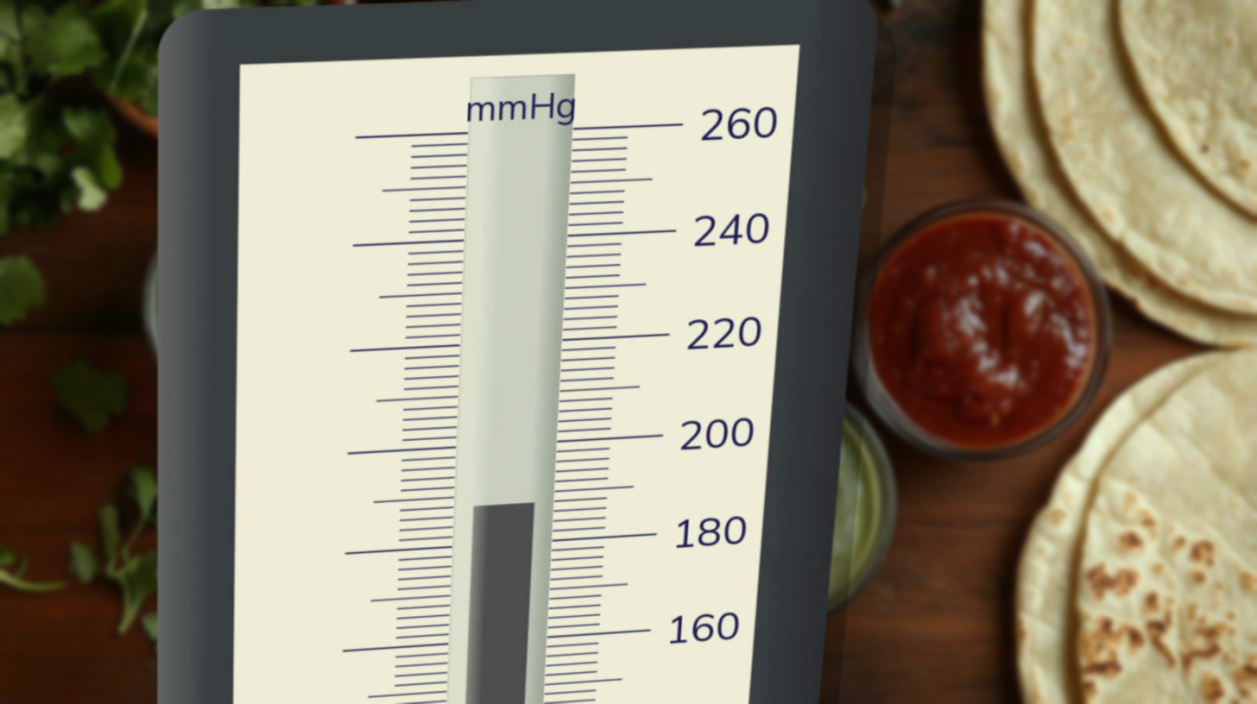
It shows 188 mmHg
